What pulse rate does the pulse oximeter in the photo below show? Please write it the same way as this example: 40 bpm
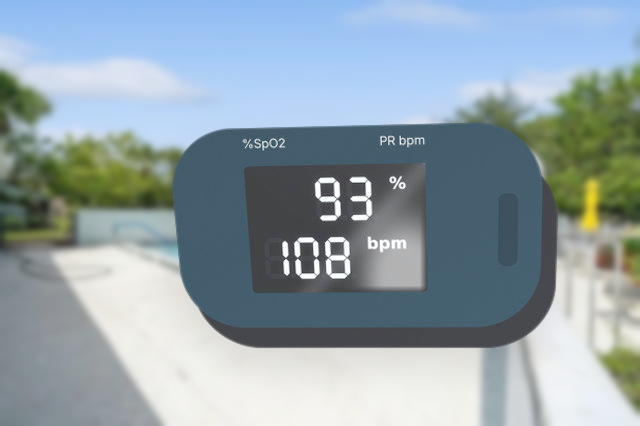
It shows 108 bpm
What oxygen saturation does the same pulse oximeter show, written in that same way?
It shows 93 %
